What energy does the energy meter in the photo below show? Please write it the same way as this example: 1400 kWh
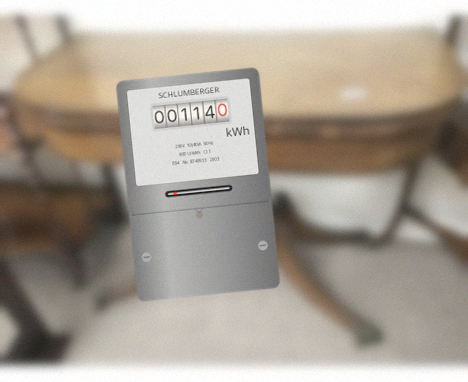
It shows 114.0 kWh
